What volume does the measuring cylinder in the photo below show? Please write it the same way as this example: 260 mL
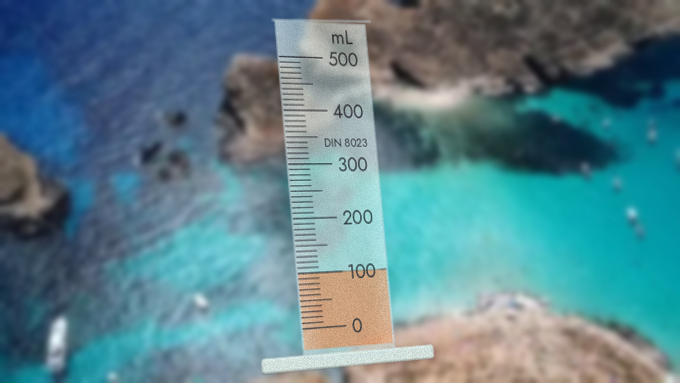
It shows 100 mL
